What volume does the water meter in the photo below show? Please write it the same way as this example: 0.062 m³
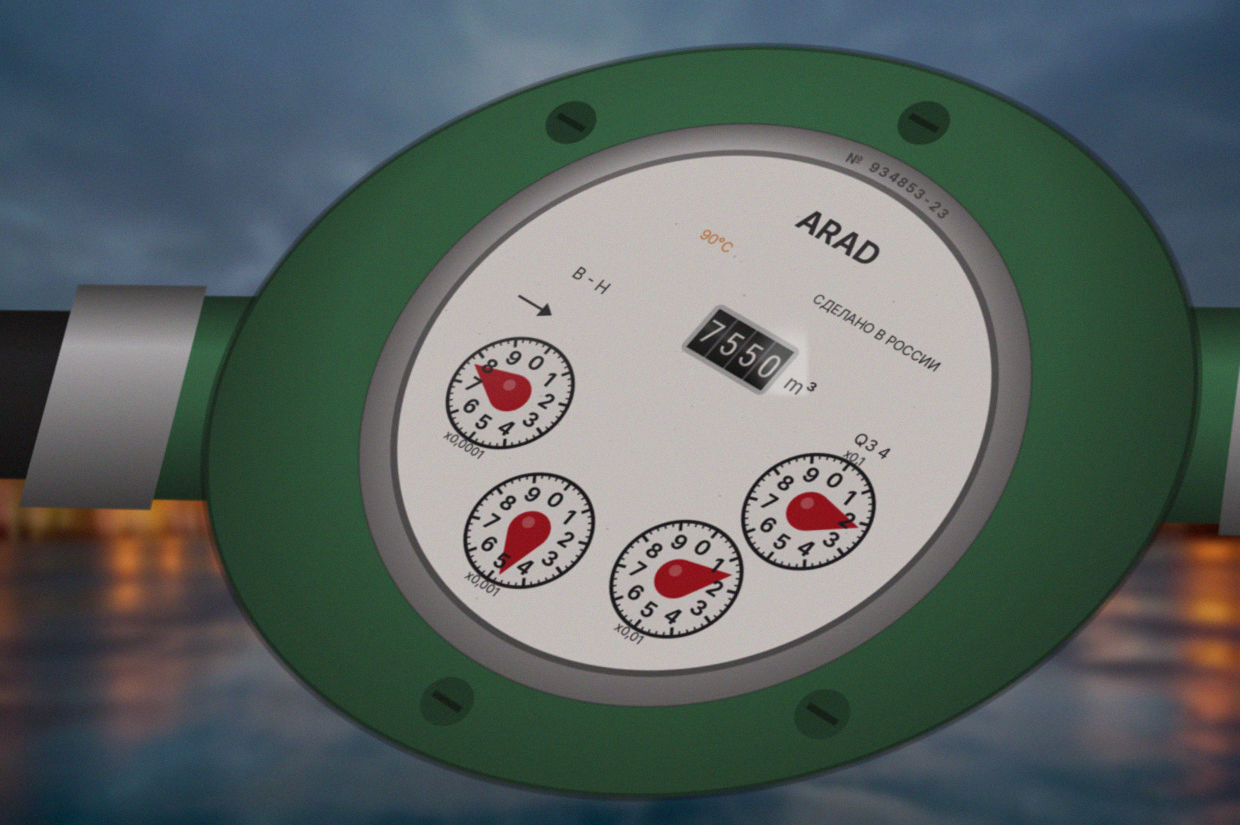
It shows 7550.2147 m³
